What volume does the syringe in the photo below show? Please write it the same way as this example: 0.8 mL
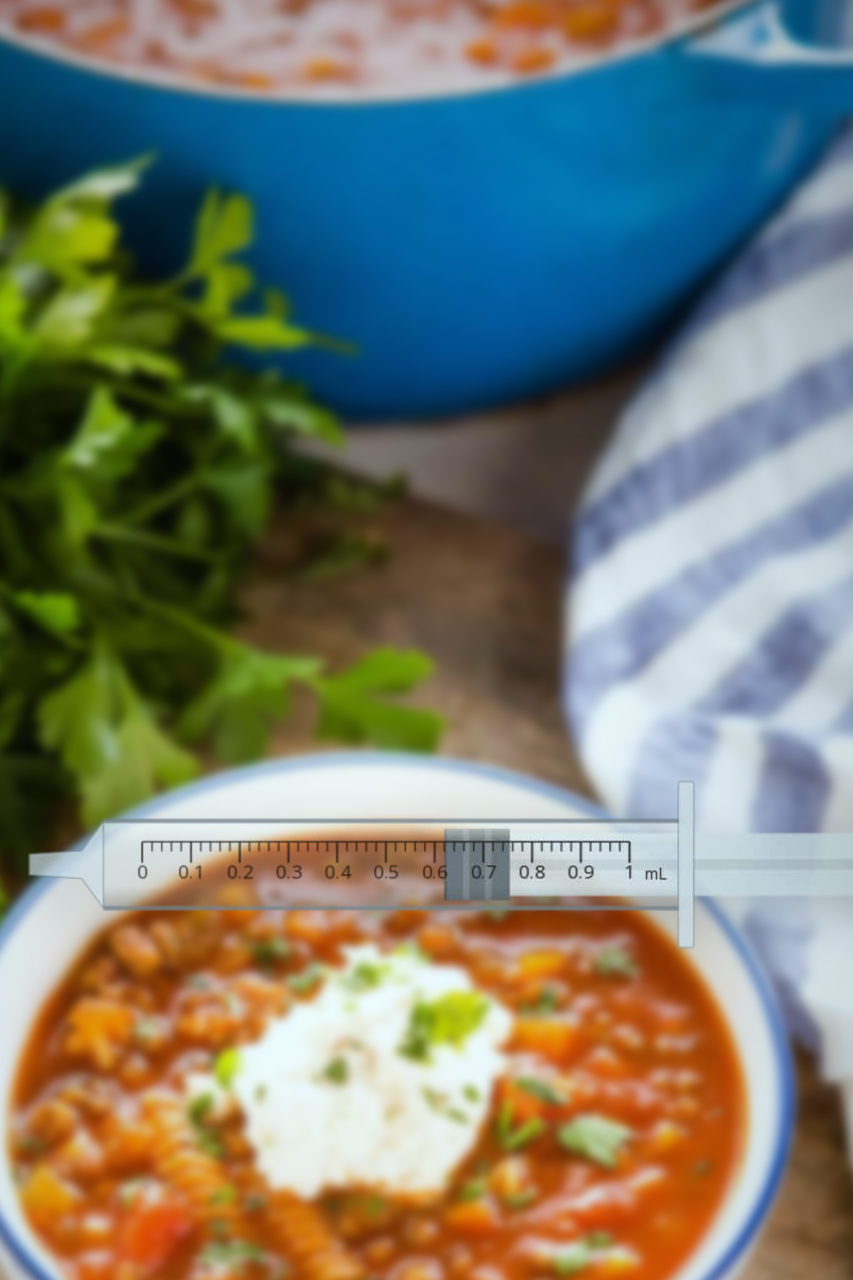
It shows 0.62 mL
